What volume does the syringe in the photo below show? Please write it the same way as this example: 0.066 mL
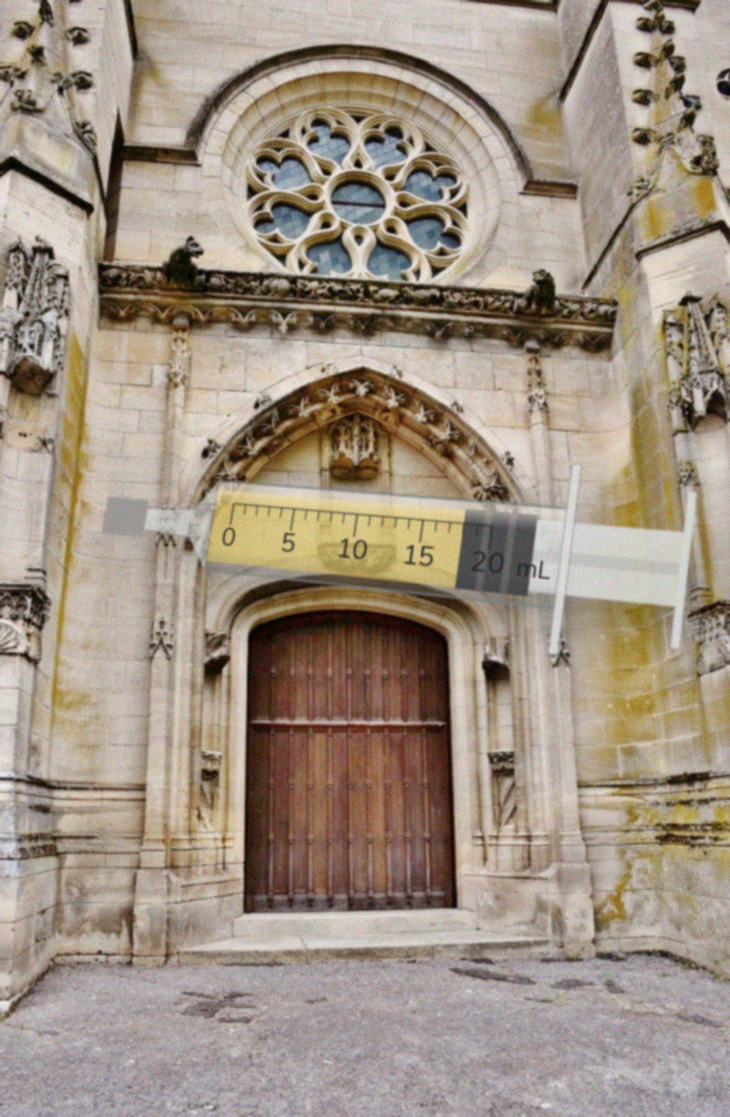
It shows 18 mL
